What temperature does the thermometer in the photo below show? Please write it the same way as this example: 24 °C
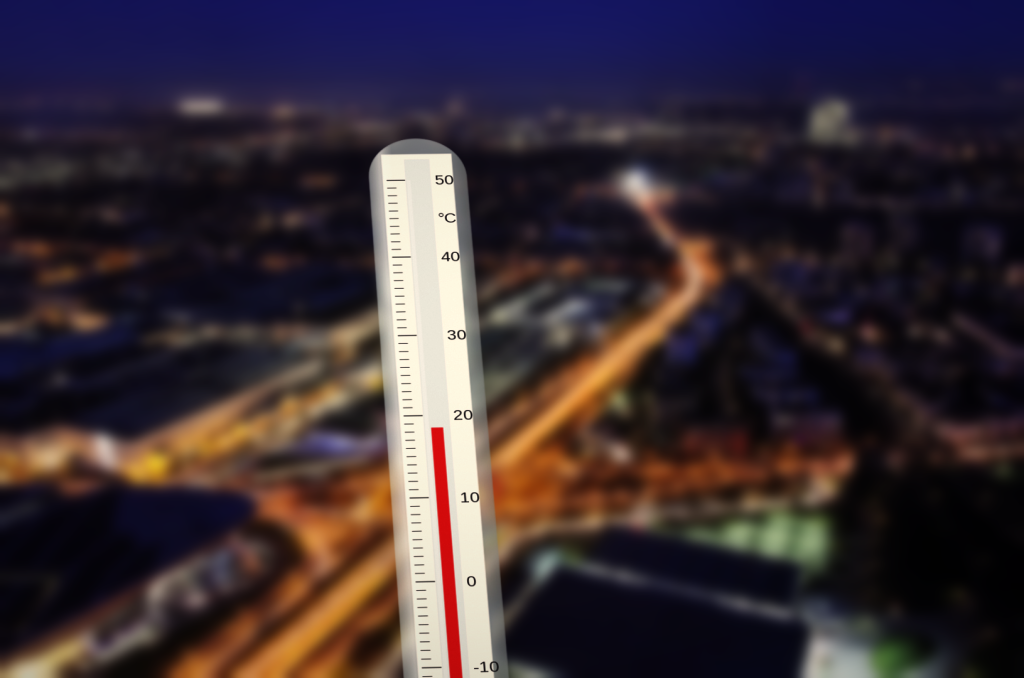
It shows 18.5 °C
